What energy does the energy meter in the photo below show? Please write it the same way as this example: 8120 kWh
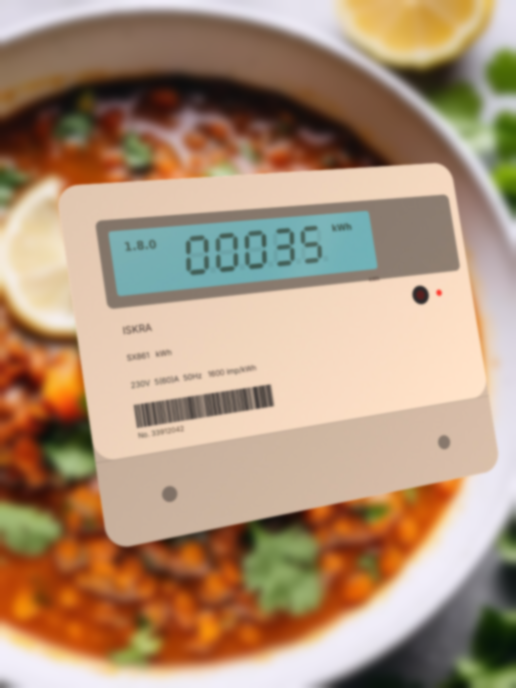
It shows 35 kWh
